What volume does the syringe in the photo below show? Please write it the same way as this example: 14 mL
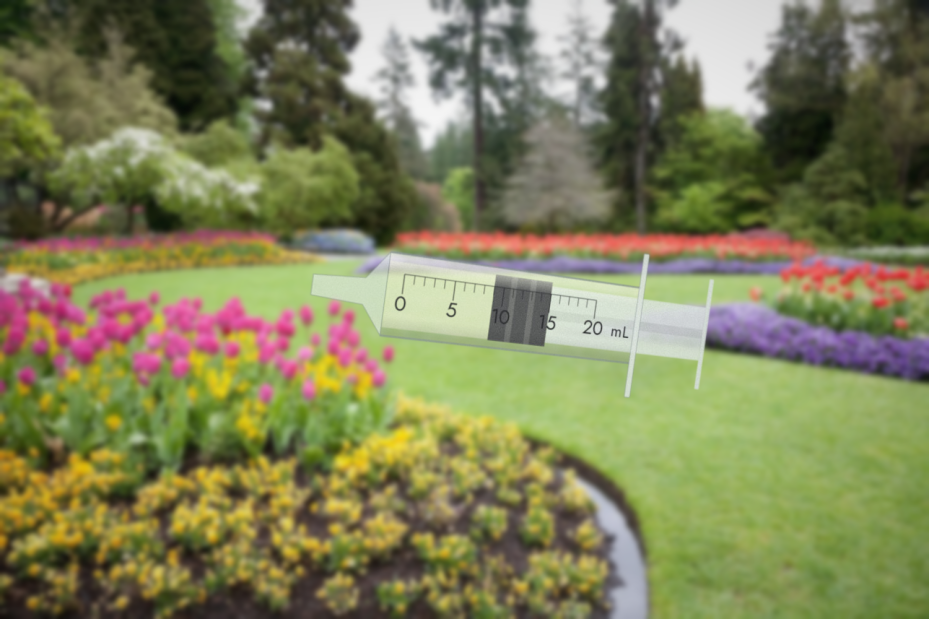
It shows 9 mL
